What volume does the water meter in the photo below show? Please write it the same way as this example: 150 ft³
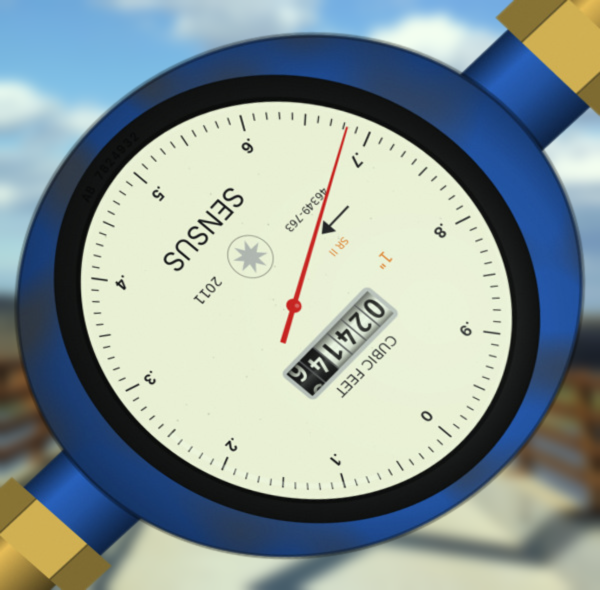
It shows 24145.68 ft³
